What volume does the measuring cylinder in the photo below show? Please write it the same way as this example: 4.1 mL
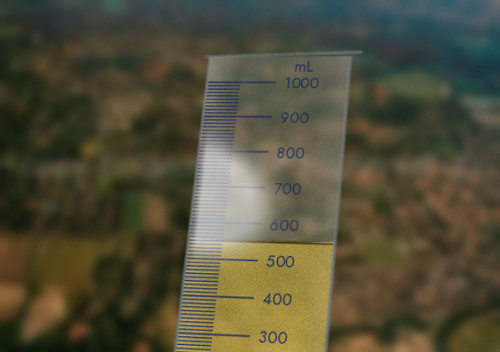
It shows 550 mL
